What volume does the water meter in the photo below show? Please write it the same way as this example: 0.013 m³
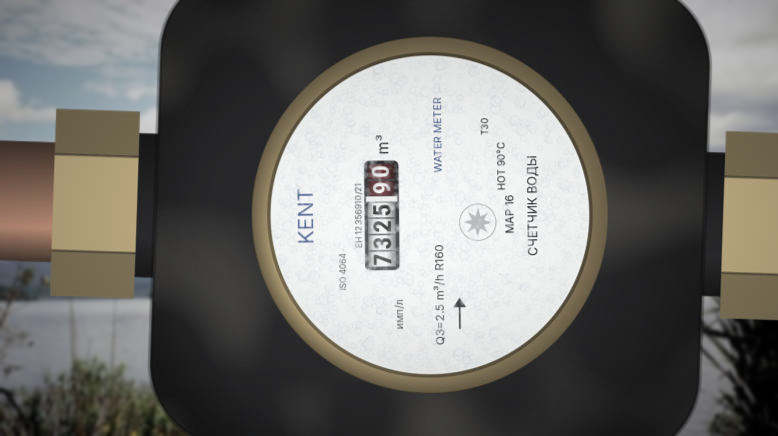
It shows 7325.90 m³
